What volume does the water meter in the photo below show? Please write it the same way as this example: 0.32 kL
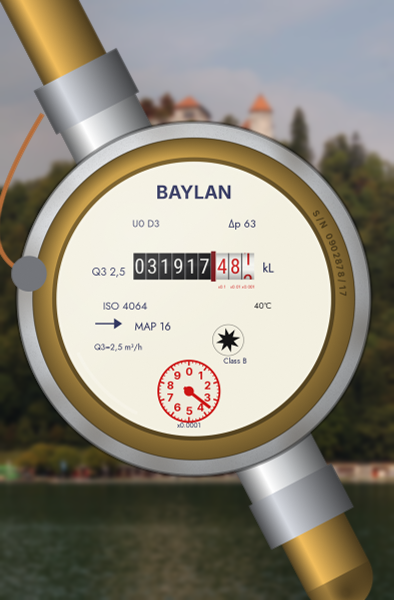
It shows 31917.4813 kL
